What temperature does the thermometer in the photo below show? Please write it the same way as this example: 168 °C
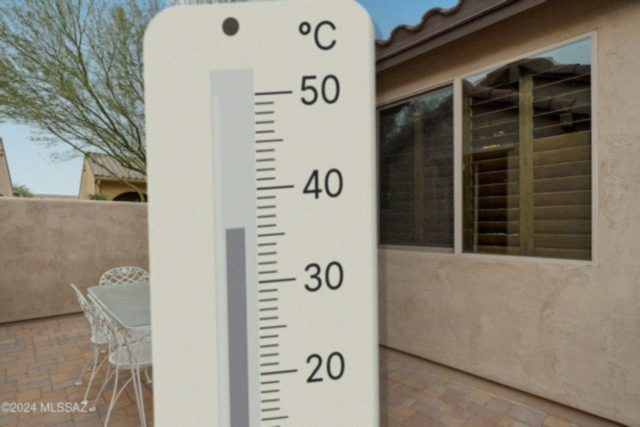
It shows 36 °C
